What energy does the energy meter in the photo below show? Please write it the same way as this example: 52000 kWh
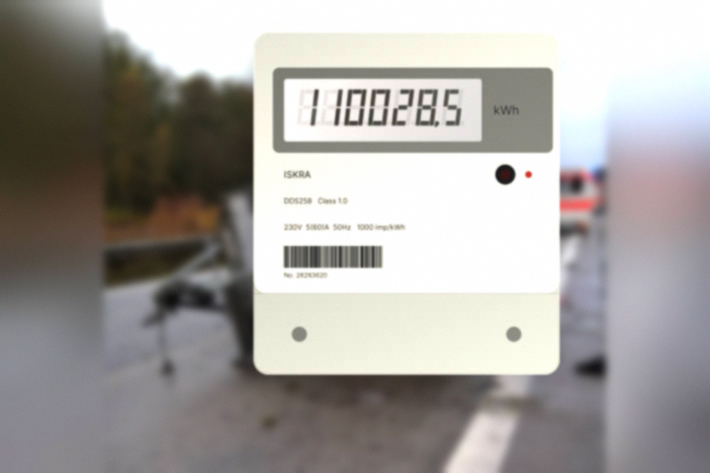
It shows 110028.5 kWh
